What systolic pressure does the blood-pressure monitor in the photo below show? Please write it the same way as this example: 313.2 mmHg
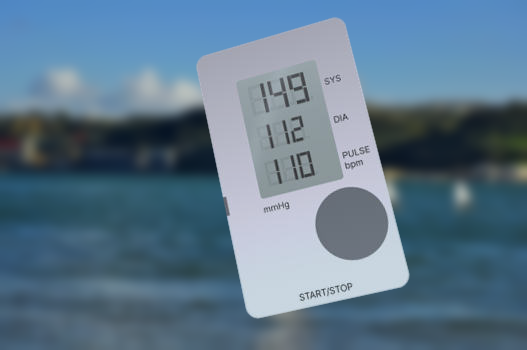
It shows 149 mmHg
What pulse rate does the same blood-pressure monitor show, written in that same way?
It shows 110 bpm
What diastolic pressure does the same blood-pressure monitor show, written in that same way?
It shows 112 mmHg
